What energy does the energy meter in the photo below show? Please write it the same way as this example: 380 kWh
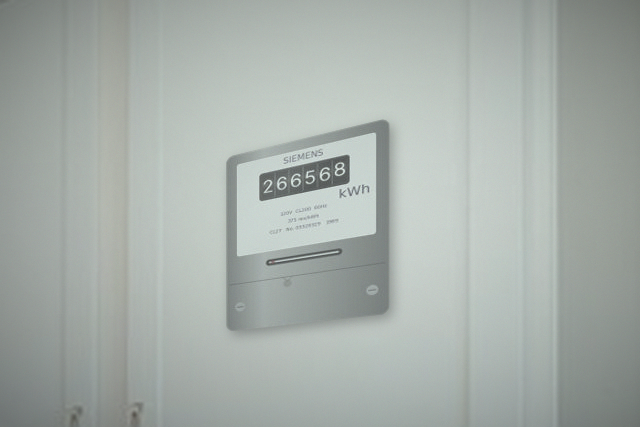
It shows 266568 kWh
